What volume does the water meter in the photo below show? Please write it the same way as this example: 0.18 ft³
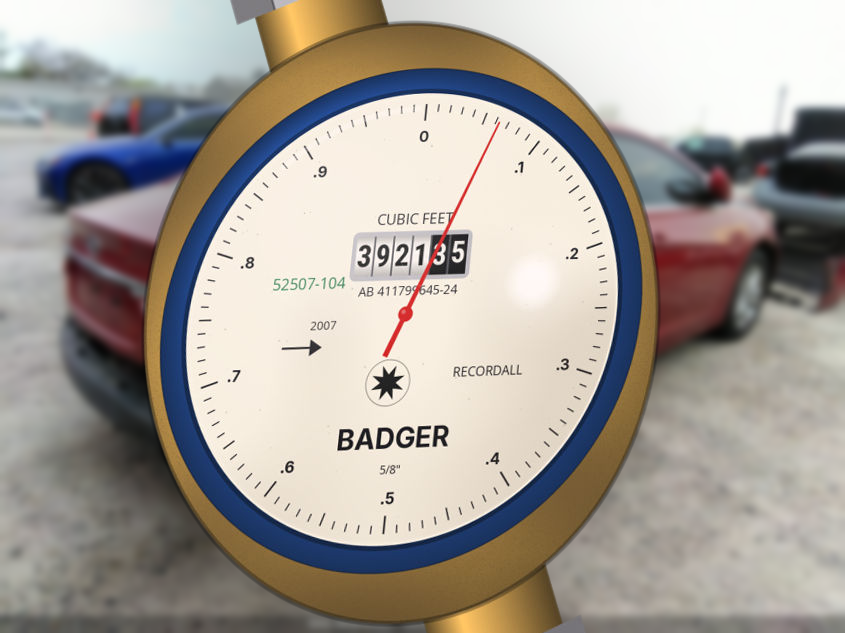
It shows 392135.06 ft³
